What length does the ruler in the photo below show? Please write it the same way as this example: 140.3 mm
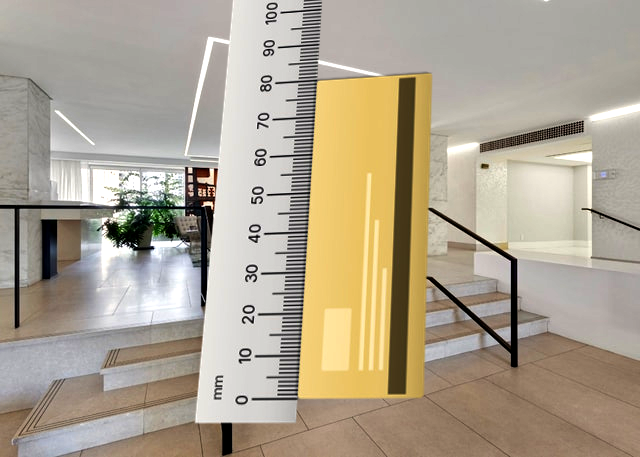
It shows 80 mm
